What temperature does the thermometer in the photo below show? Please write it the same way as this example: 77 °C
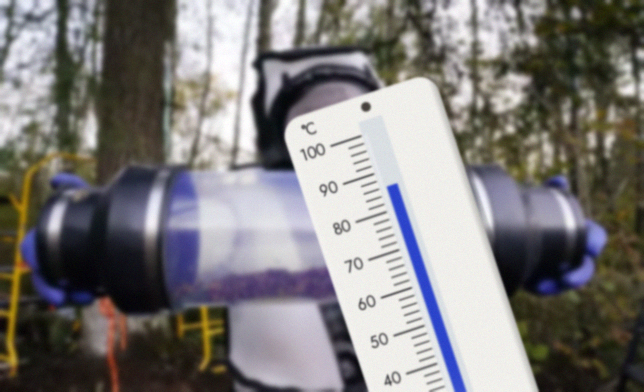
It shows 86 °C
